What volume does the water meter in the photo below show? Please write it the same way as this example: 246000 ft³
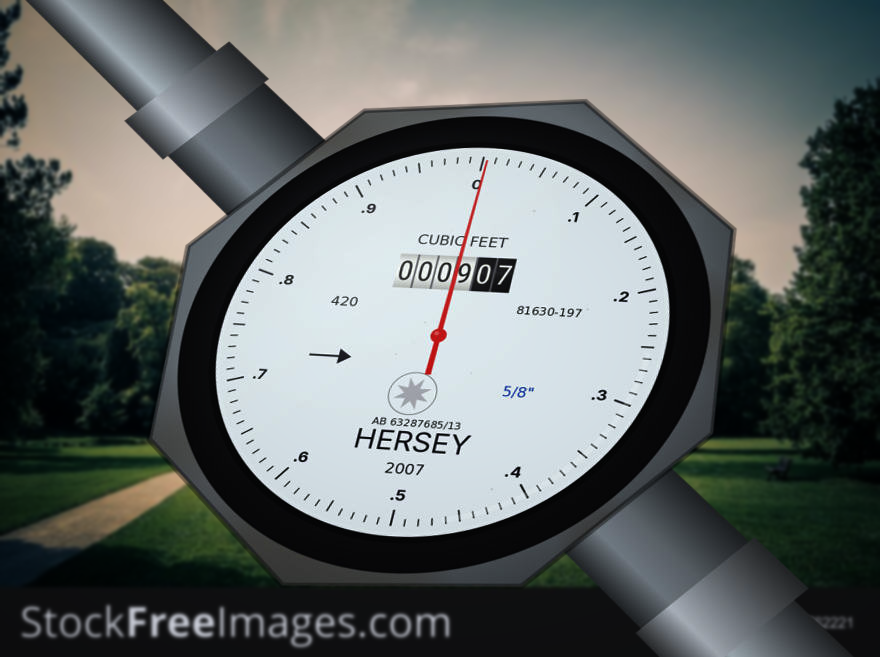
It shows 907.00 ft³
